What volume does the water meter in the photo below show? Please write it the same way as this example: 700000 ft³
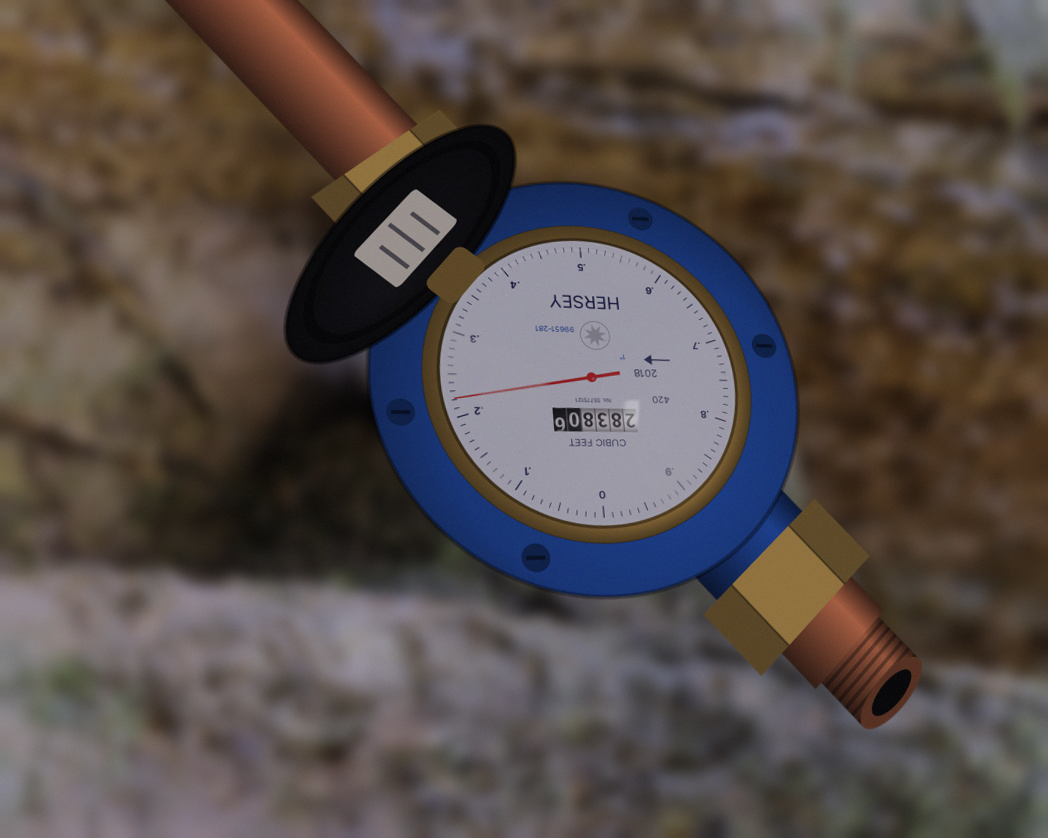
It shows 283806.22 ft³
